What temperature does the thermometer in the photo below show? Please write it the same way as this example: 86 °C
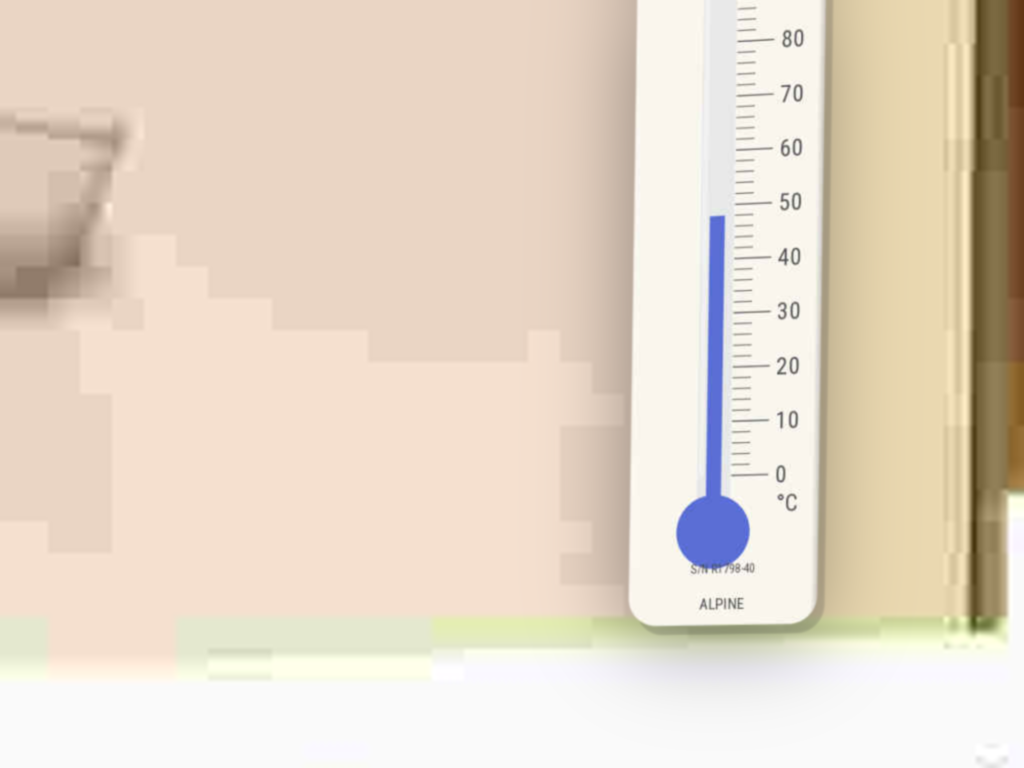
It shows 48 °C
